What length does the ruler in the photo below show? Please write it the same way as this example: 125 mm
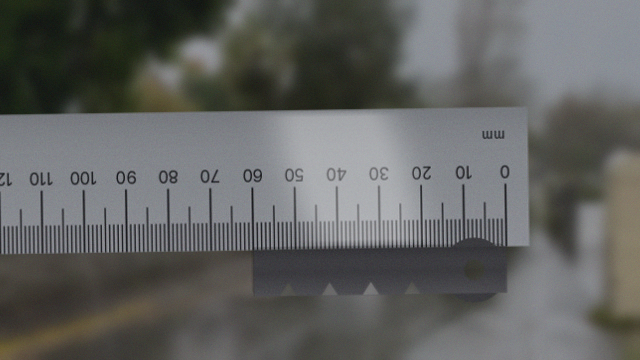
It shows 60 mm
